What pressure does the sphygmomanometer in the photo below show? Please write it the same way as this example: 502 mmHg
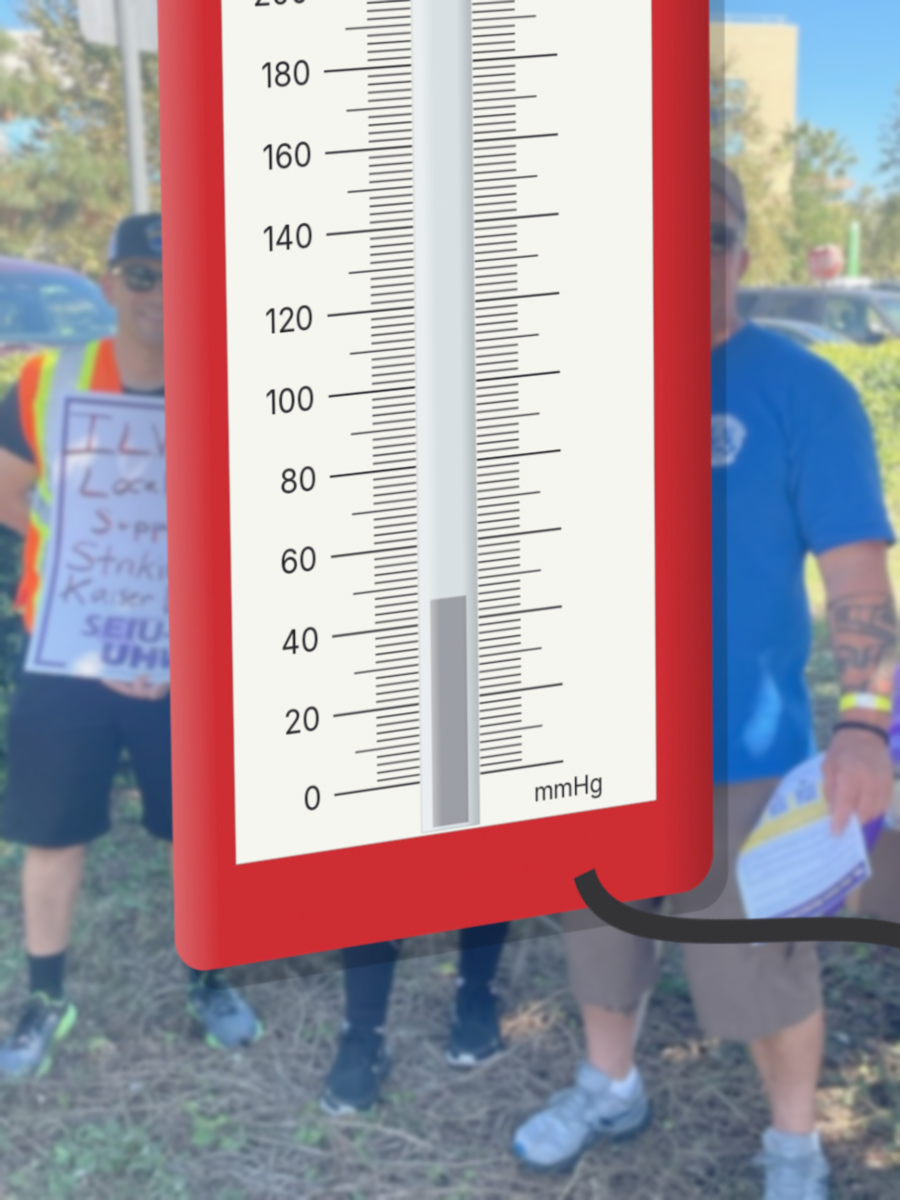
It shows 46 mmHg
